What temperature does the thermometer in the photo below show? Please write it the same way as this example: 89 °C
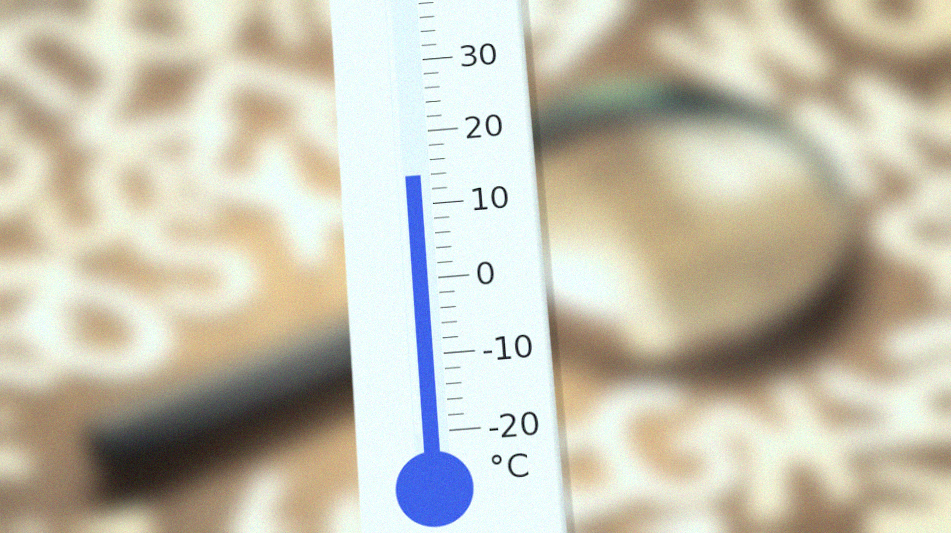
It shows 14 °C
